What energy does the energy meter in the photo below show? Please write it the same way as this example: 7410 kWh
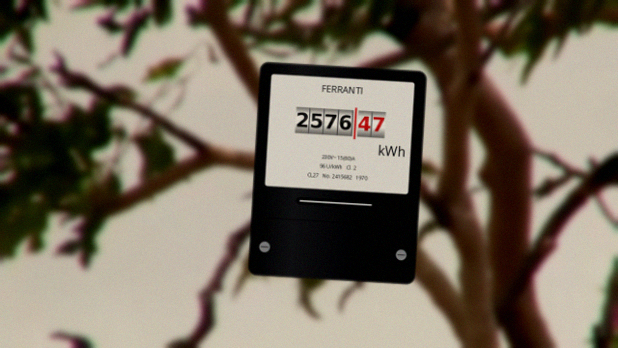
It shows 2576.47 kWh
